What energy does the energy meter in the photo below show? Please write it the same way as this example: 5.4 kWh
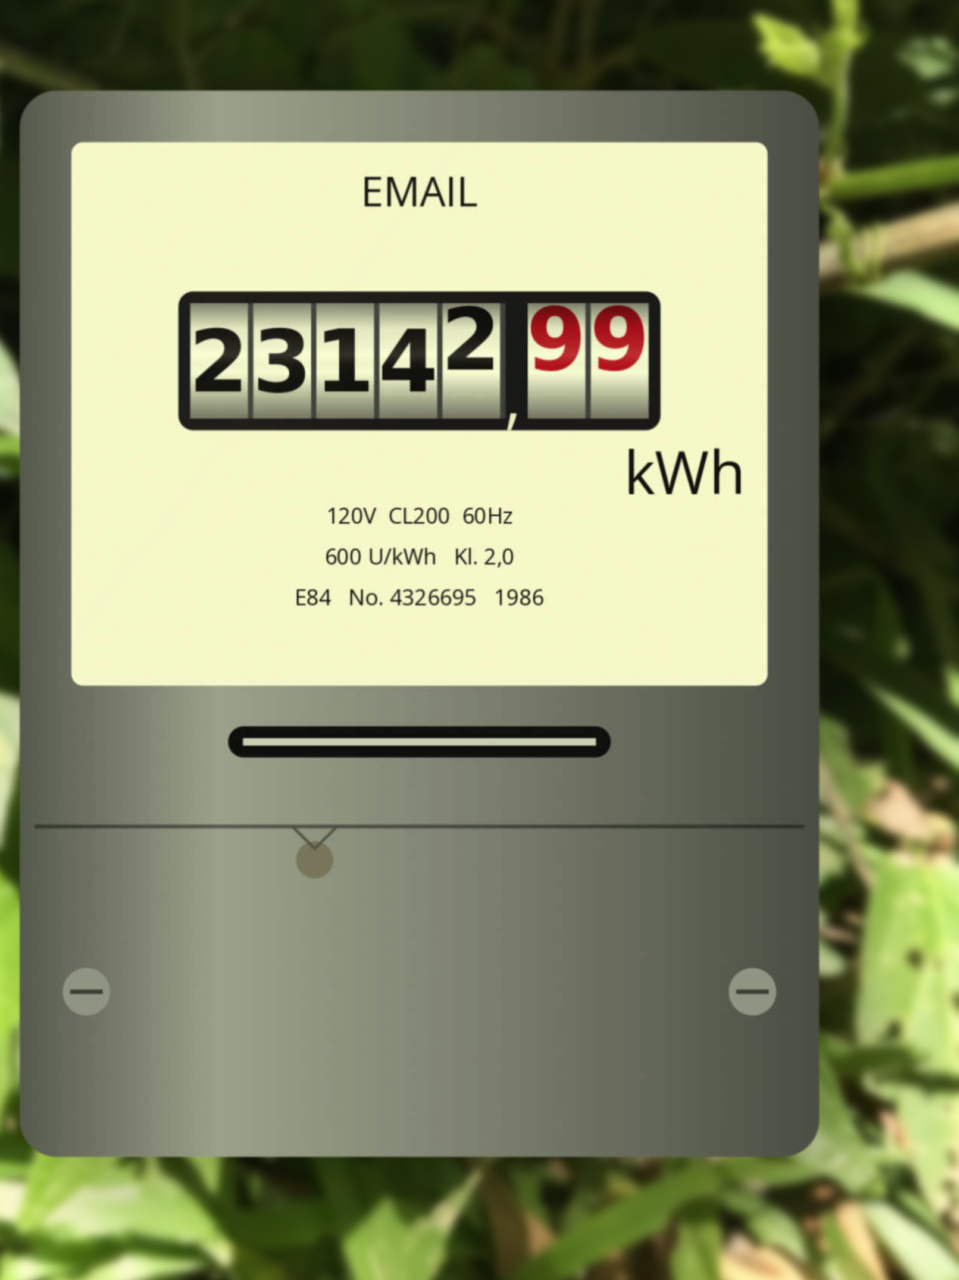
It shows 23142.99 kWh
